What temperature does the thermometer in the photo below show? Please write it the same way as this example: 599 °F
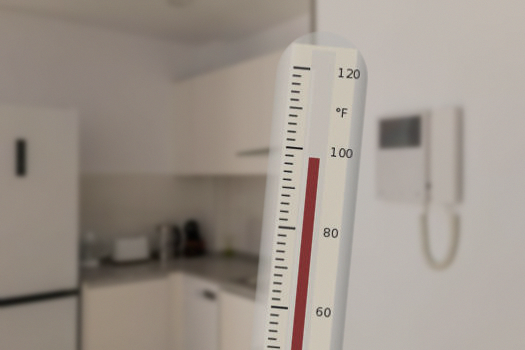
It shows 98 °F
